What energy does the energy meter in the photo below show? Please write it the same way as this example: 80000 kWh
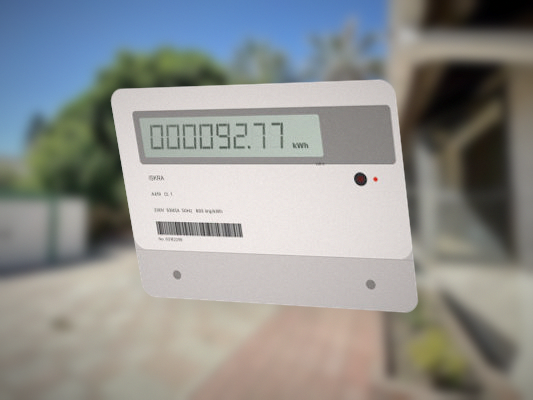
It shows 92.77 kWh
